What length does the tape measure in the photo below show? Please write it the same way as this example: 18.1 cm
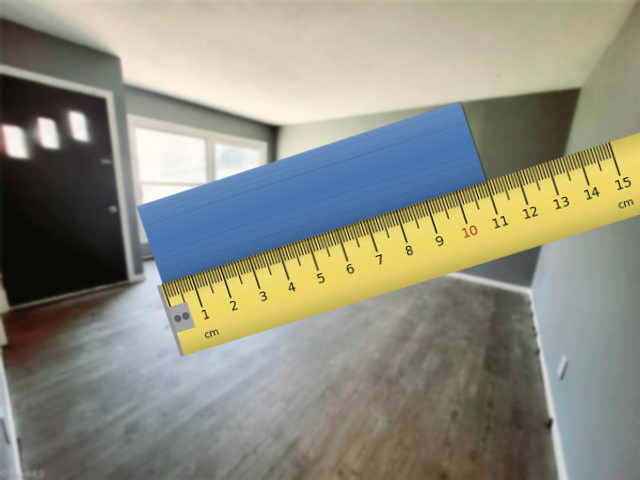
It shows 11 cm
